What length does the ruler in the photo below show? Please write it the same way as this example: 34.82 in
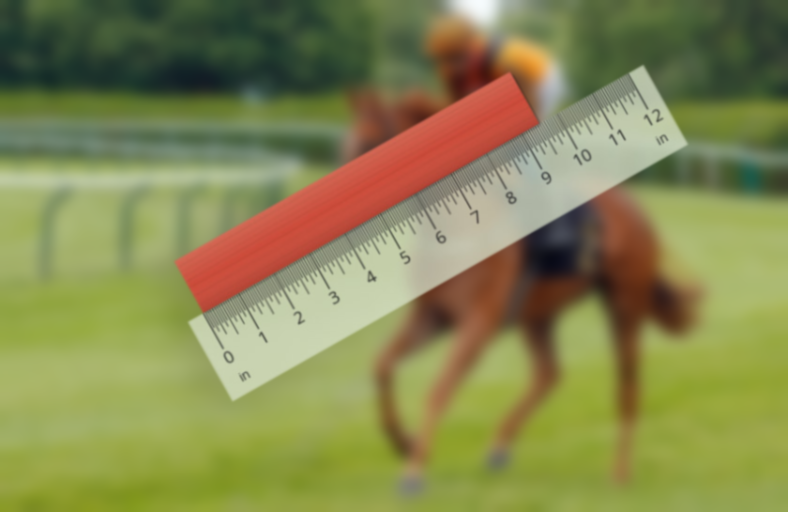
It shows 9.5 in
